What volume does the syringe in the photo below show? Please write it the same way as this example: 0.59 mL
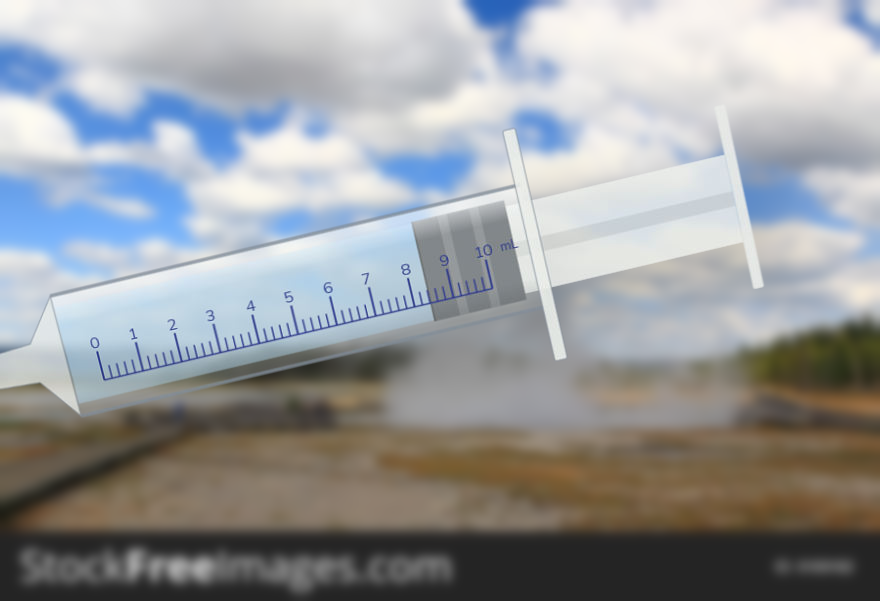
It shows 8.4 mL
